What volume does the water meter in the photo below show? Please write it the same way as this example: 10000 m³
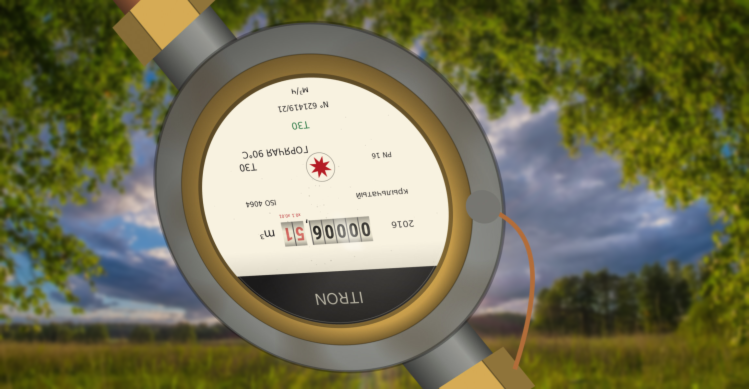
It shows 6.51 m³
